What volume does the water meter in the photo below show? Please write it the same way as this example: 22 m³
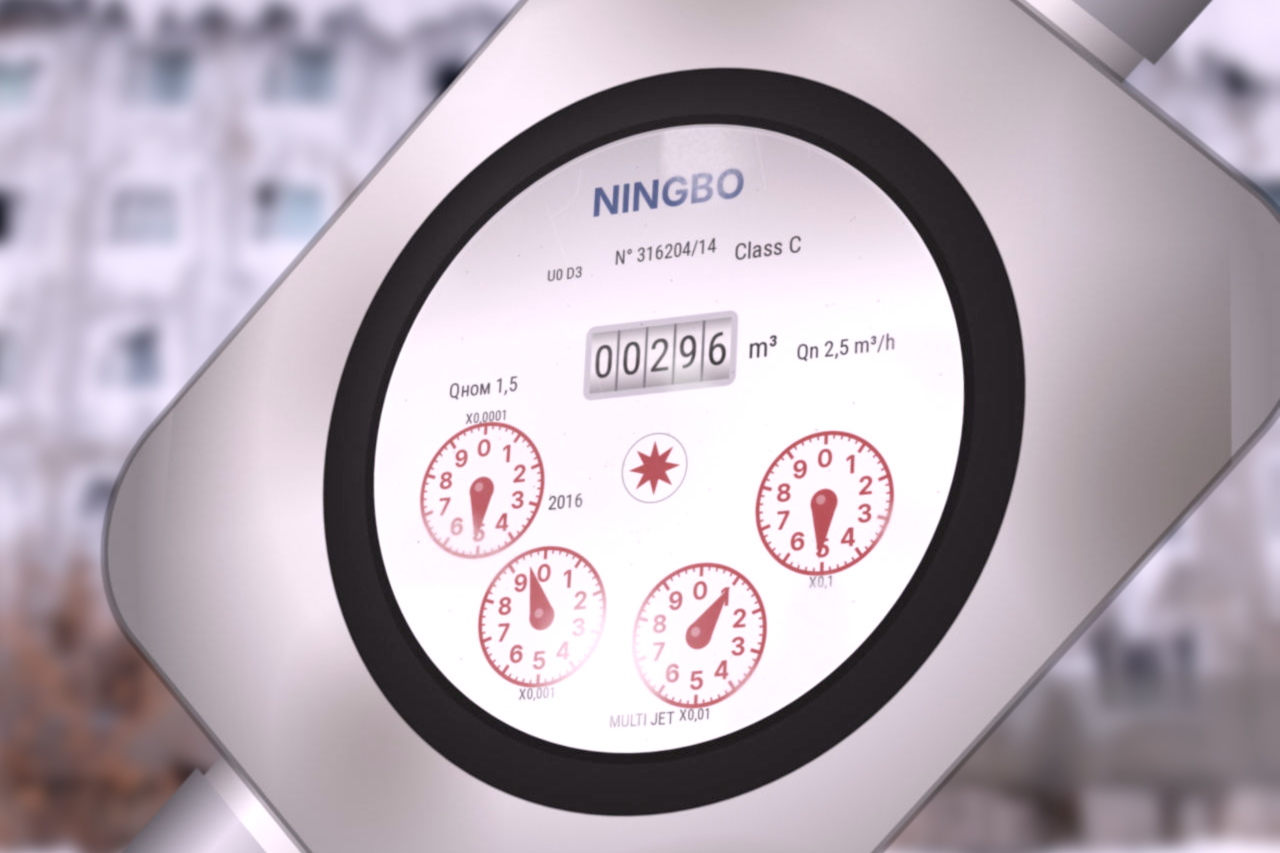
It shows 296.5095 m³
